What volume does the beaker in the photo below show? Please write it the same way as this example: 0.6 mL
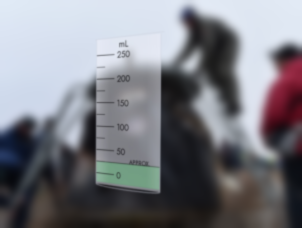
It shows 25 mL
